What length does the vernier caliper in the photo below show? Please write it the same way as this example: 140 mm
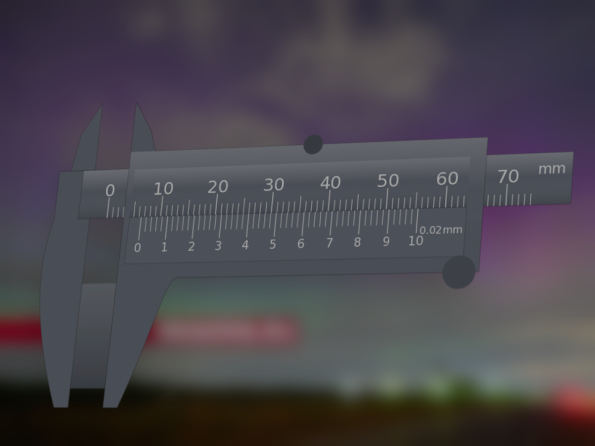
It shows 6.4 mm
